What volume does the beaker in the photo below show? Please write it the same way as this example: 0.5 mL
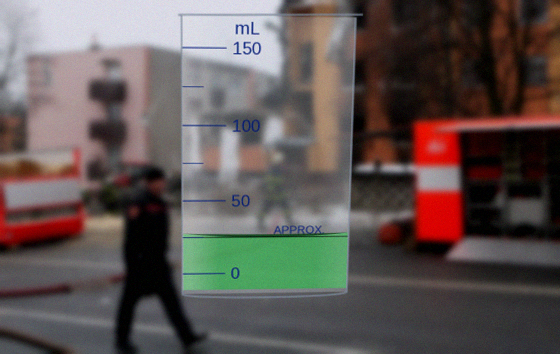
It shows 25 mL
